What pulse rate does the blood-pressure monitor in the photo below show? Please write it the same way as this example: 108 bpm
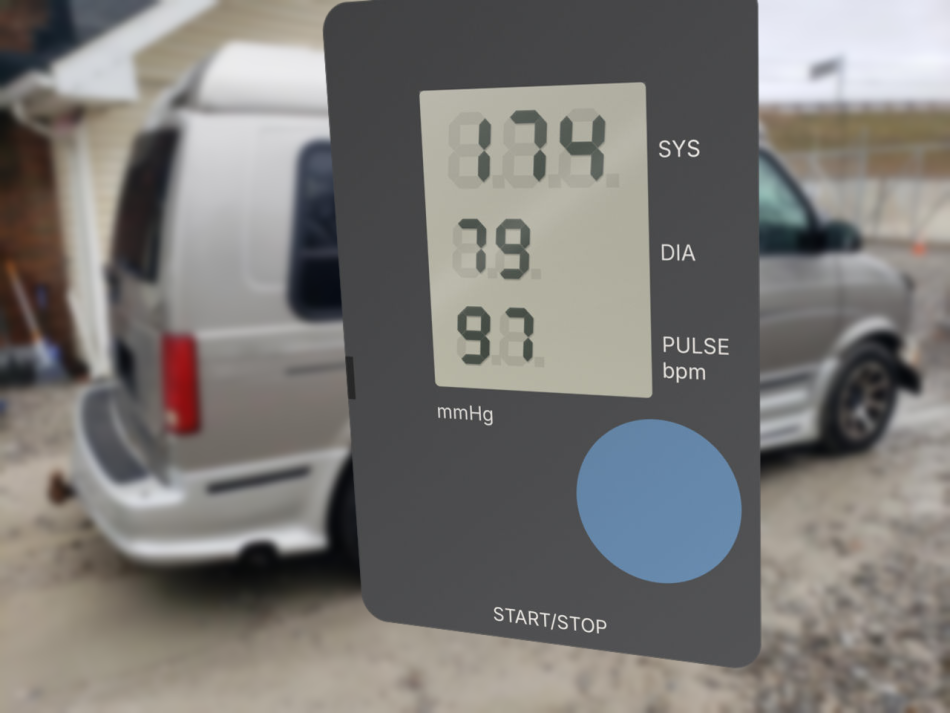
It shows 97 bpm
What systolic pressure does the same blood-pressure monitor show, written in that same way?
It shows 174 mmHg
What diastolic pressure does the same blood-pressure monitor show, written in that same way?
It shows 79 mmHg
